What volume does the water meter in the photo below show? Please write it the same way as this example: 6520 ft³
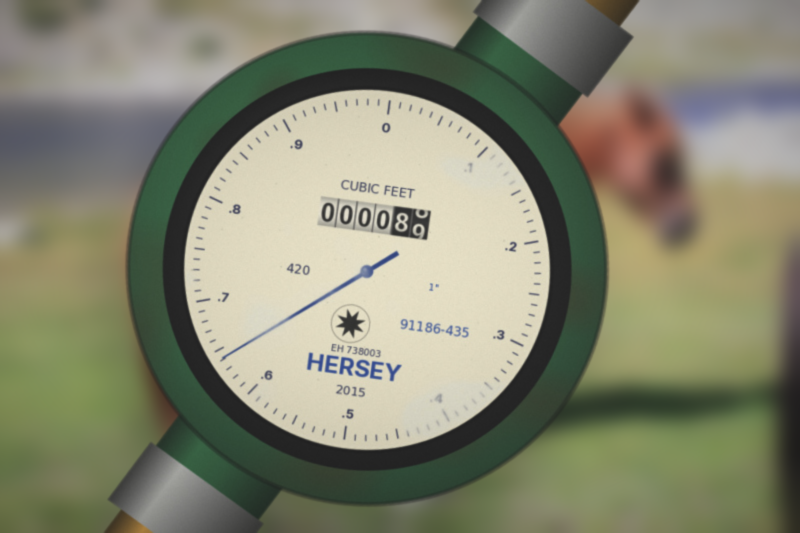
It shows 88.64 ft³
